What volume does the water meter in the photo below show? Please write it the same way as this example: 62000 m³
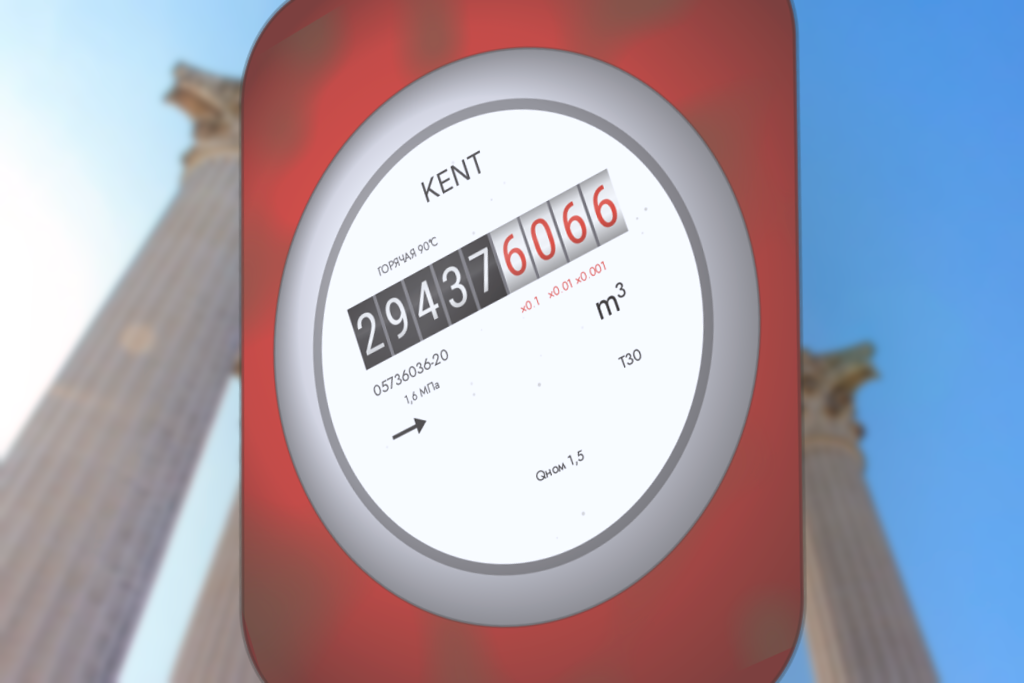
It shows 29437.6066 m³
